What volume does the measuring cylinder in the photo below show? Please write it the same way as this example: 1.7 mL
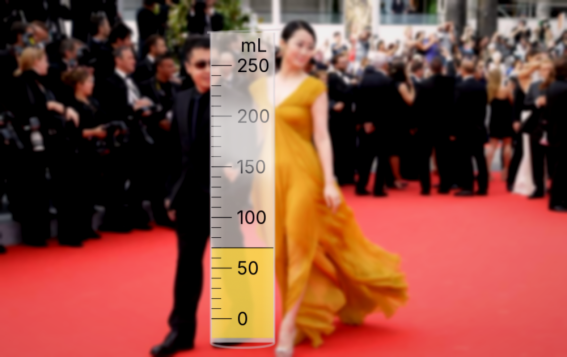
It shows 70 mL
